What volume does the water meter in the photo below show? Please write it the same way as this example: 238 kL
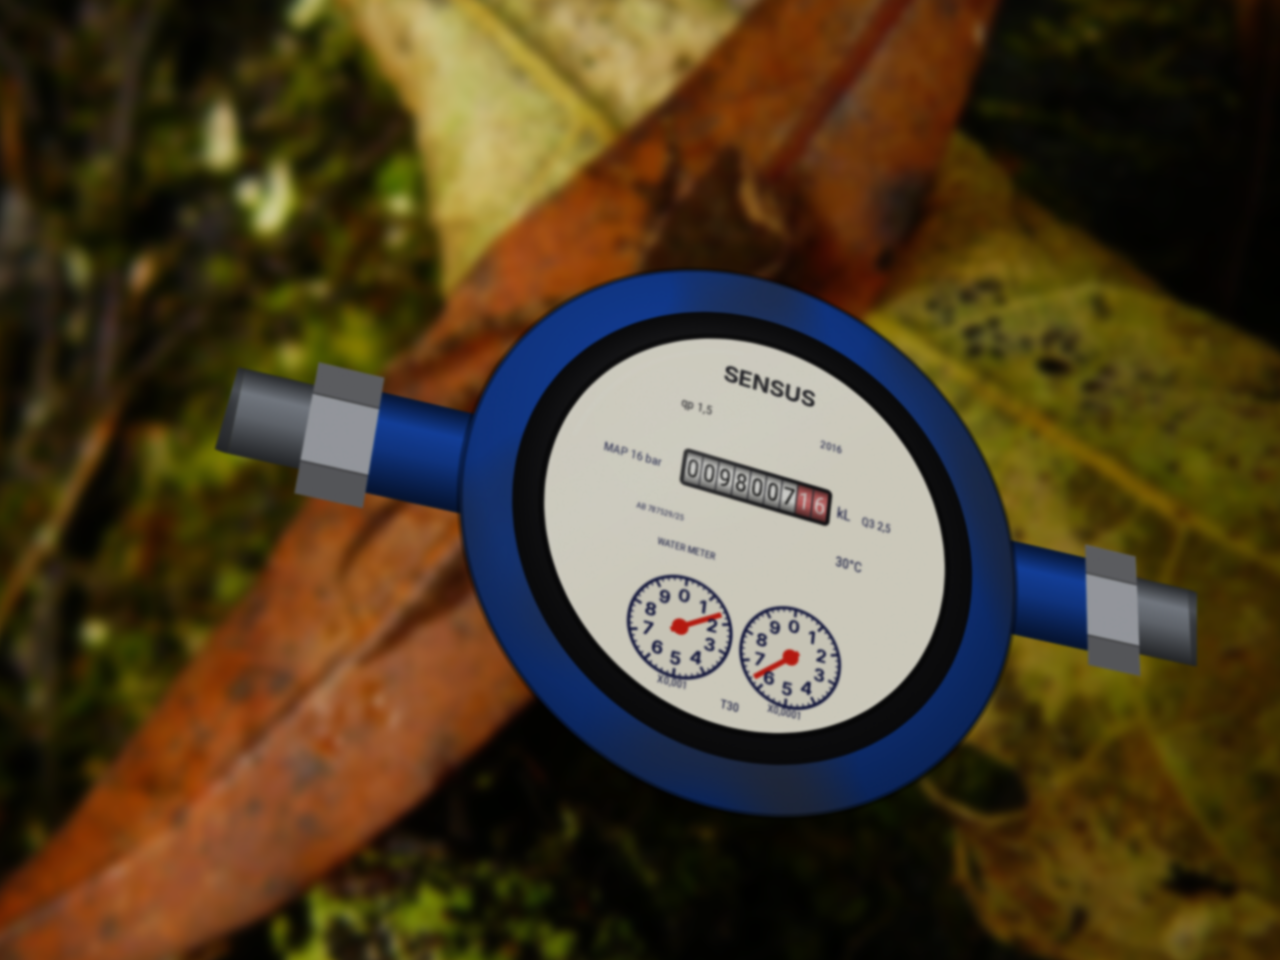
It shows 98007.1616 kL
